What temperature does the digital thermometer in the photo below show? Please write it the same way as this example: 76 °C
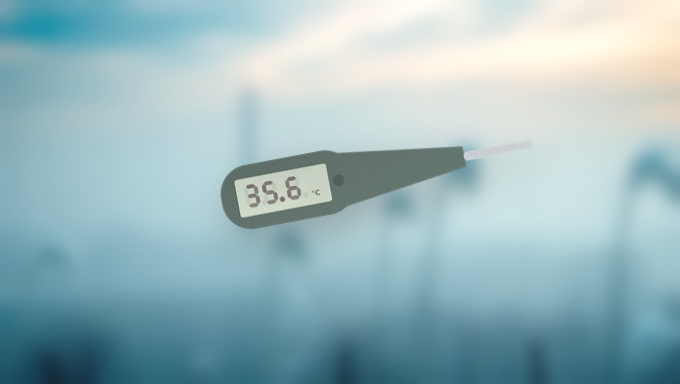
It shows 35.6 °C
